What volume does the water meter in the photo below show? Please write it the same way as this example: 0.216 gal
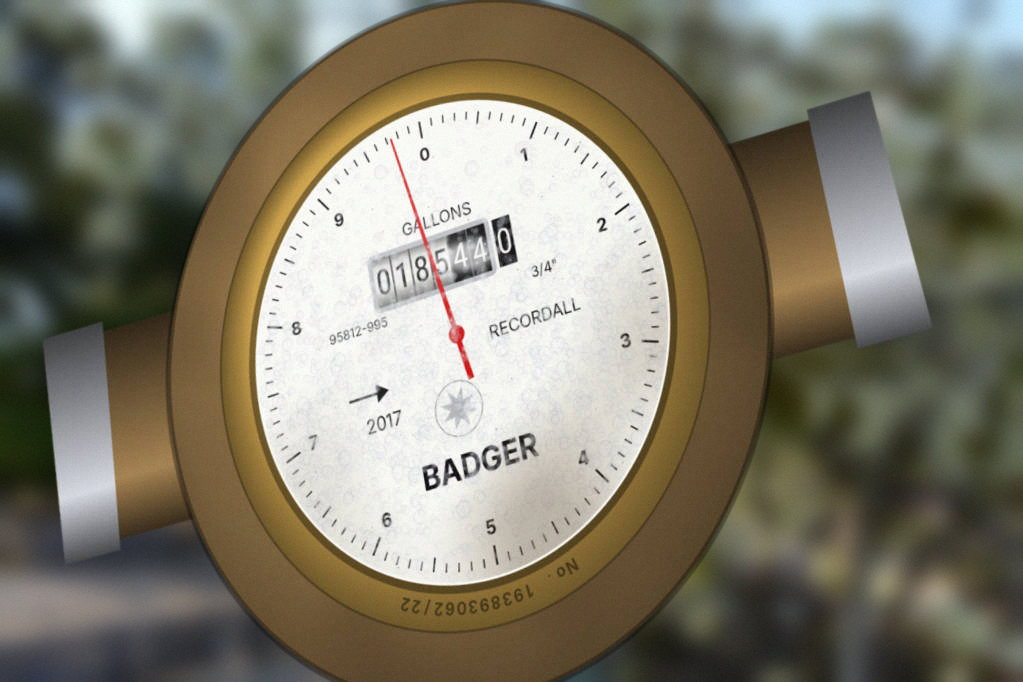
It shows 185439.7 gal
